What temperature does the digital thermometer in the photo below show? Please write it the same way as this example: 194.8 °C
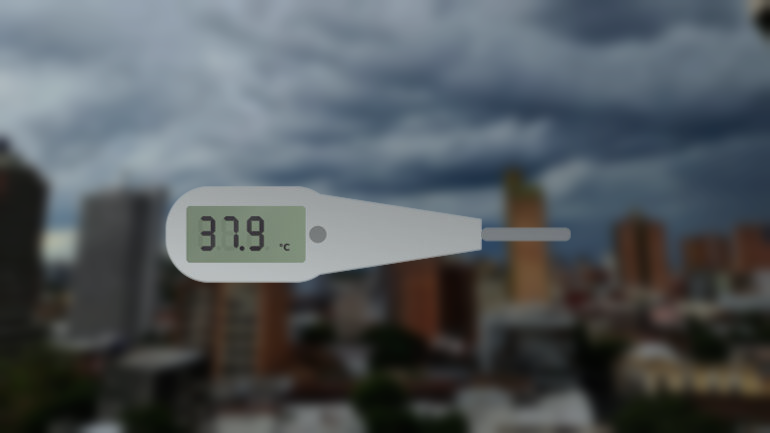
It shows 37.9 °C
